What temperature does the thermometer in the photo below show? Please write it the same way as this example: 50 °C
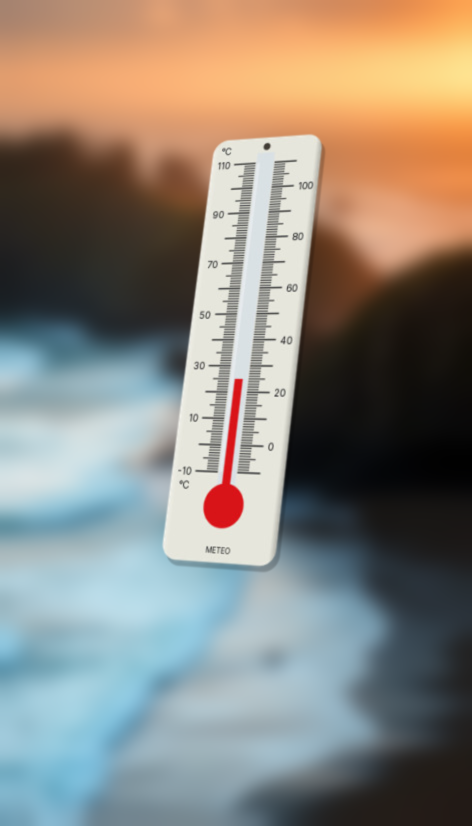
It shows 25 °C
